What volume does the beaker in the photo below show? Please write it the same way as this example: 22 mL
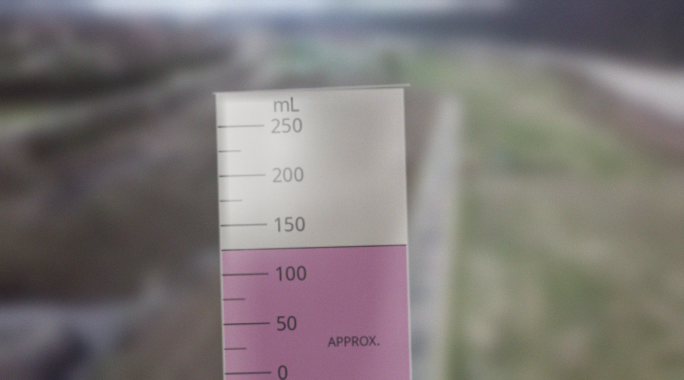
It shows 125 mL
